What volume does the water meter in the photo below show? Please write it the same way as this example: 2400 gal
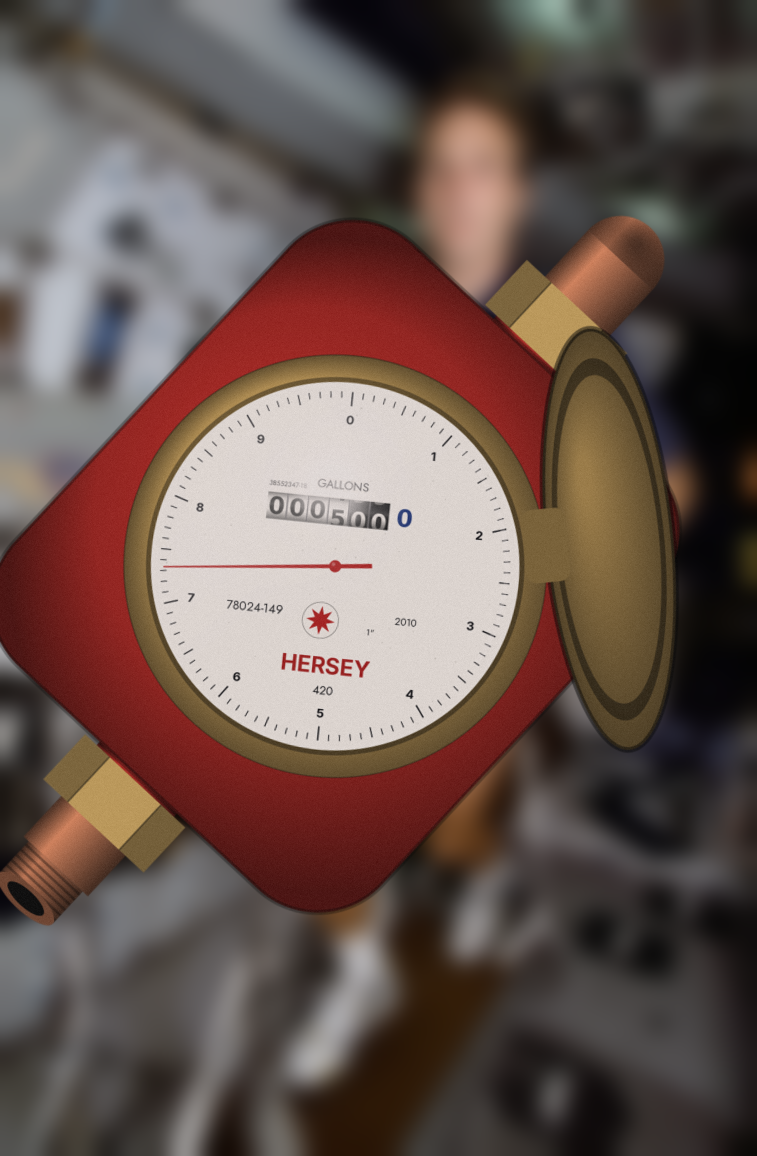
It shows 4997.3 gal
